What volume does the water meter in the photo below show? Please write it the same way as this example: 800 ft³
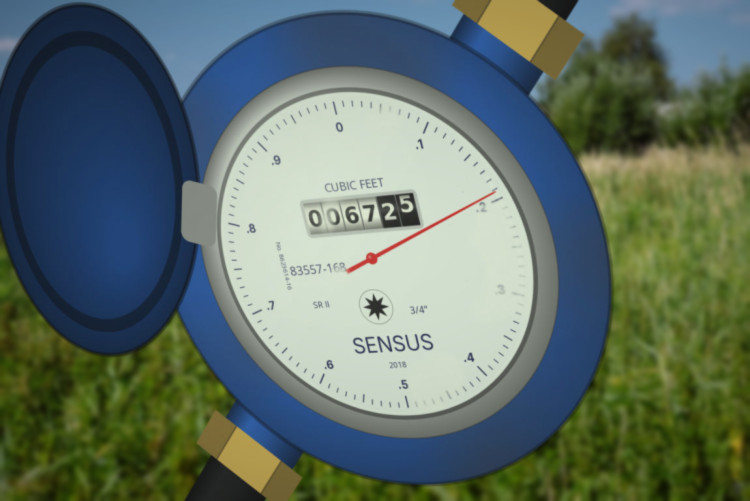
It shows 6725.19 ft³
